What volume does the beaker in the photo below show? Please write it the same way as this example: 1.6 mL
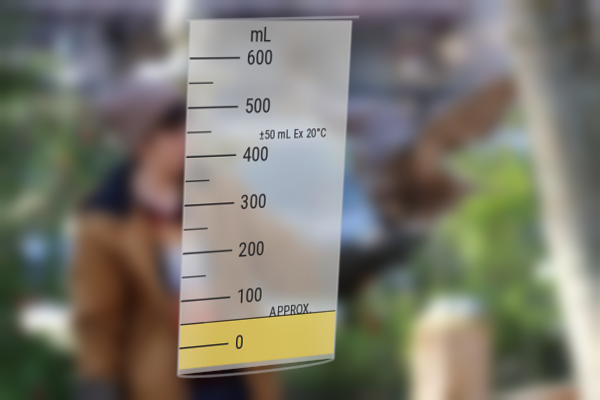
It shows 50 mL
